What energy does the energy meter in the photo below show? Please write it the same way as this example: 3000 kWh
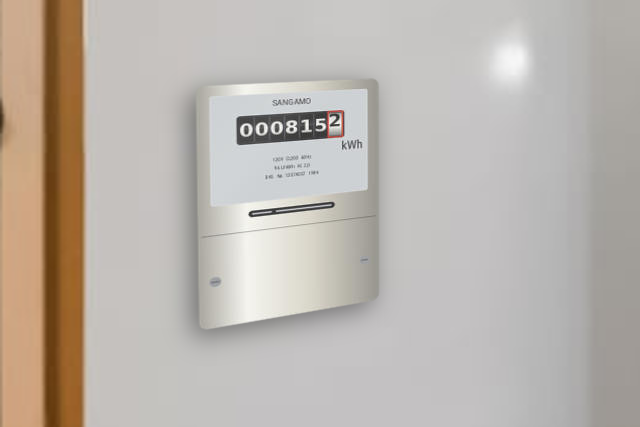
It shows 815.2 kWh
